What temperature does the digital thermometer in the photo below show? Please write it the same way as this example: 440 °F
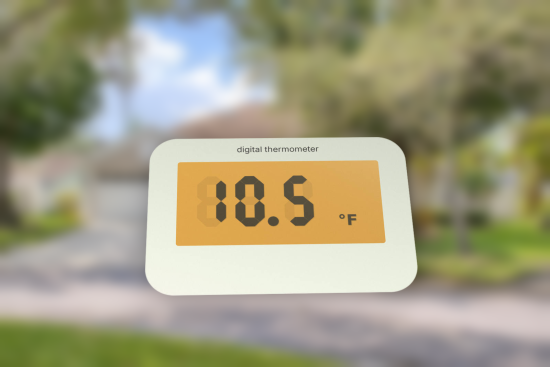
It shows 10.5 °F
